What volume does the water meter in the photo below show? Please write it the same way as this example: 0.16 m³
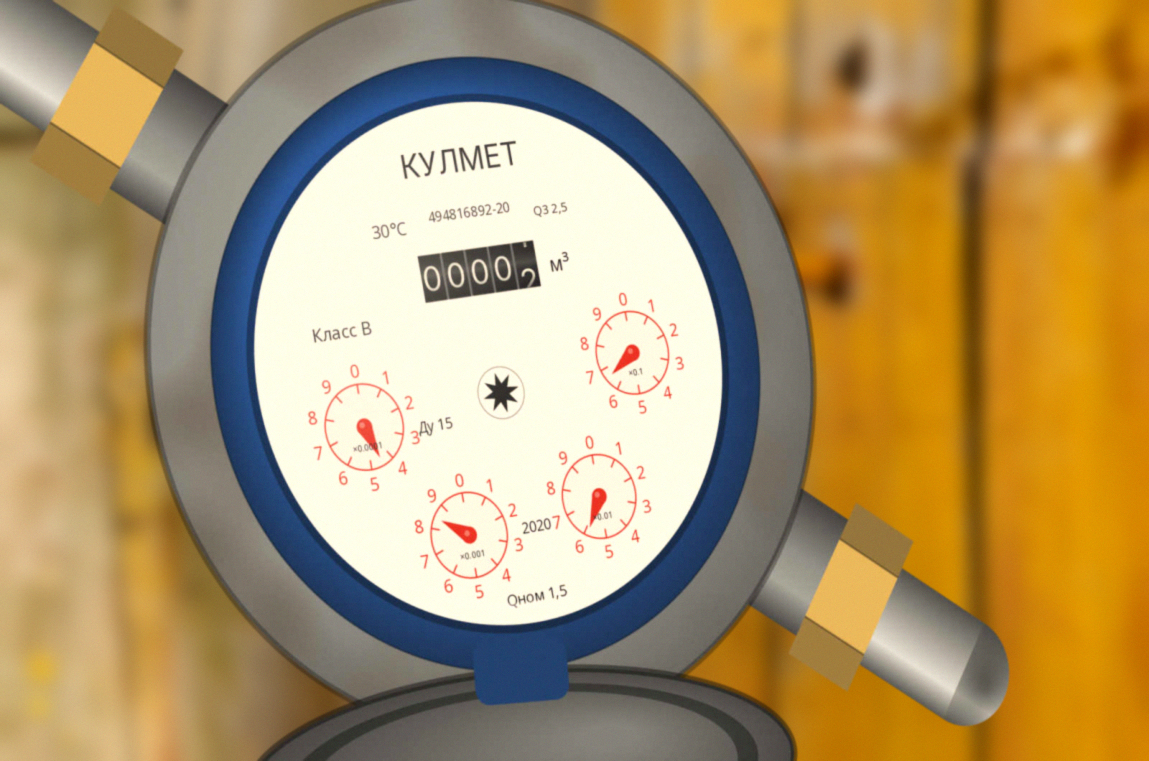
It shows 1.6584 m³
